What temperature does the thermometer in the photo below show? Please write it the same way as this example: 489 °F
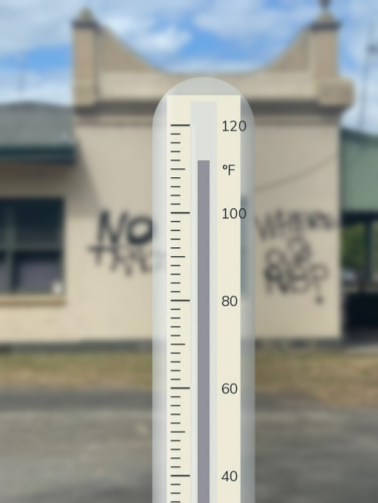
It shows 112 °F
